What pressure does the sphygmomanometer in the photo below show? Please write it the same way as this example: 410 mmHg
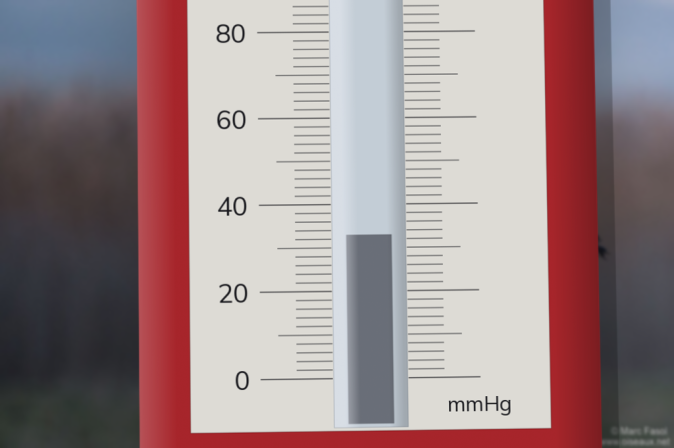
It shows 33 mmHg
